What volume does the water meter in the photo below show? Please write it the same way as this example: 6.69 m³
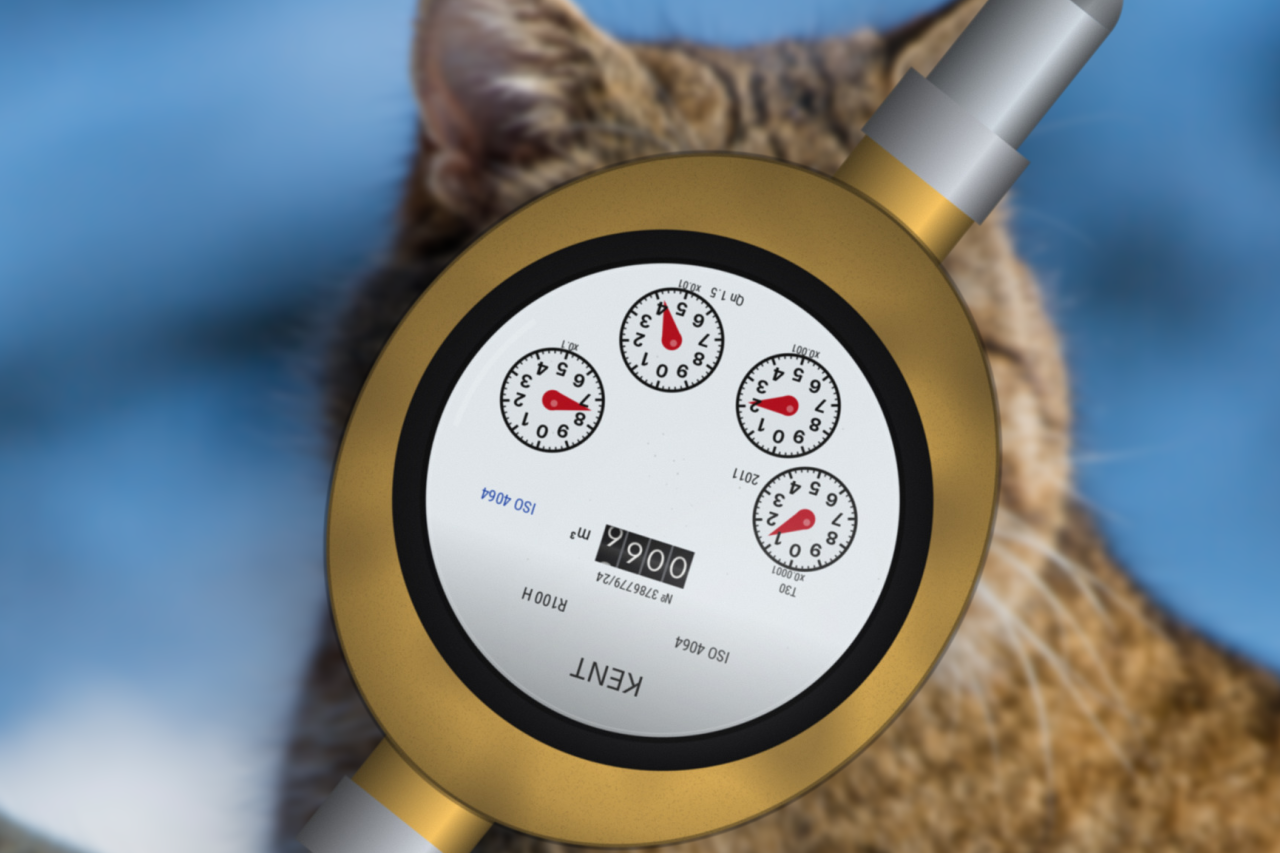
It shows 65.7421 m³
